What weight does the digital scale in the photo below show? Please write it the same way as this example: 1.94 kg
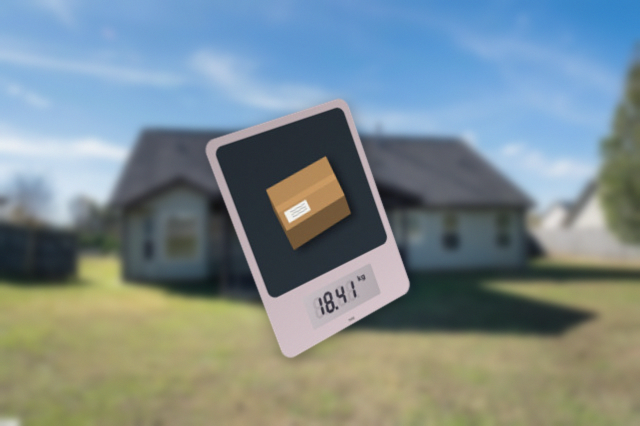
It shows 18.41 kg
